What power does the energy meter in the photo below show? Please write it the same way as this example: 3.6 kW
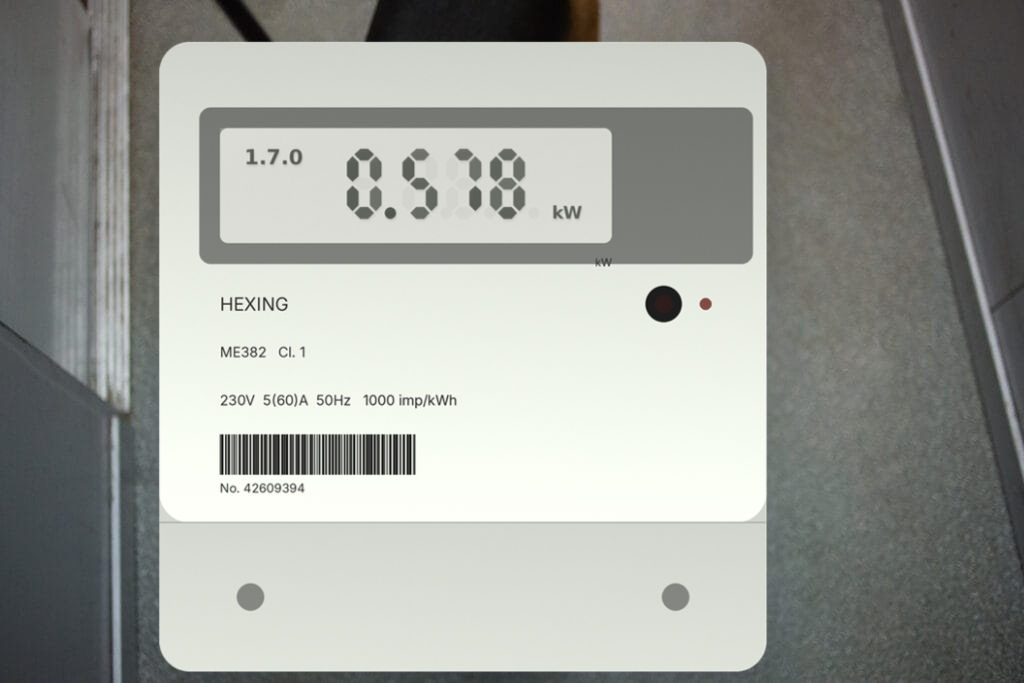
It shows 0.578 kW
